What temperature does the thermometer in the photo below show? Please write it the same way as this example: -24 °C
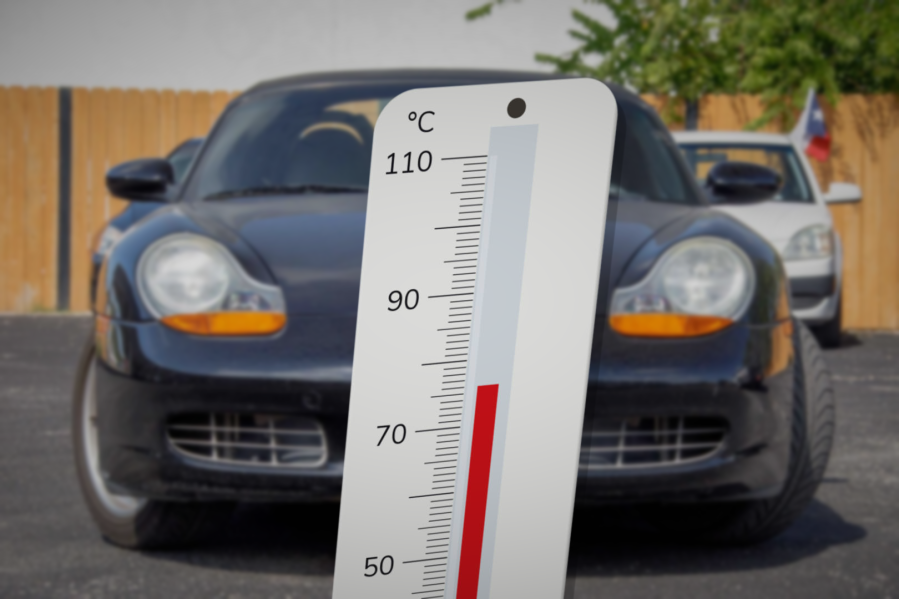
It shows 76 °C
